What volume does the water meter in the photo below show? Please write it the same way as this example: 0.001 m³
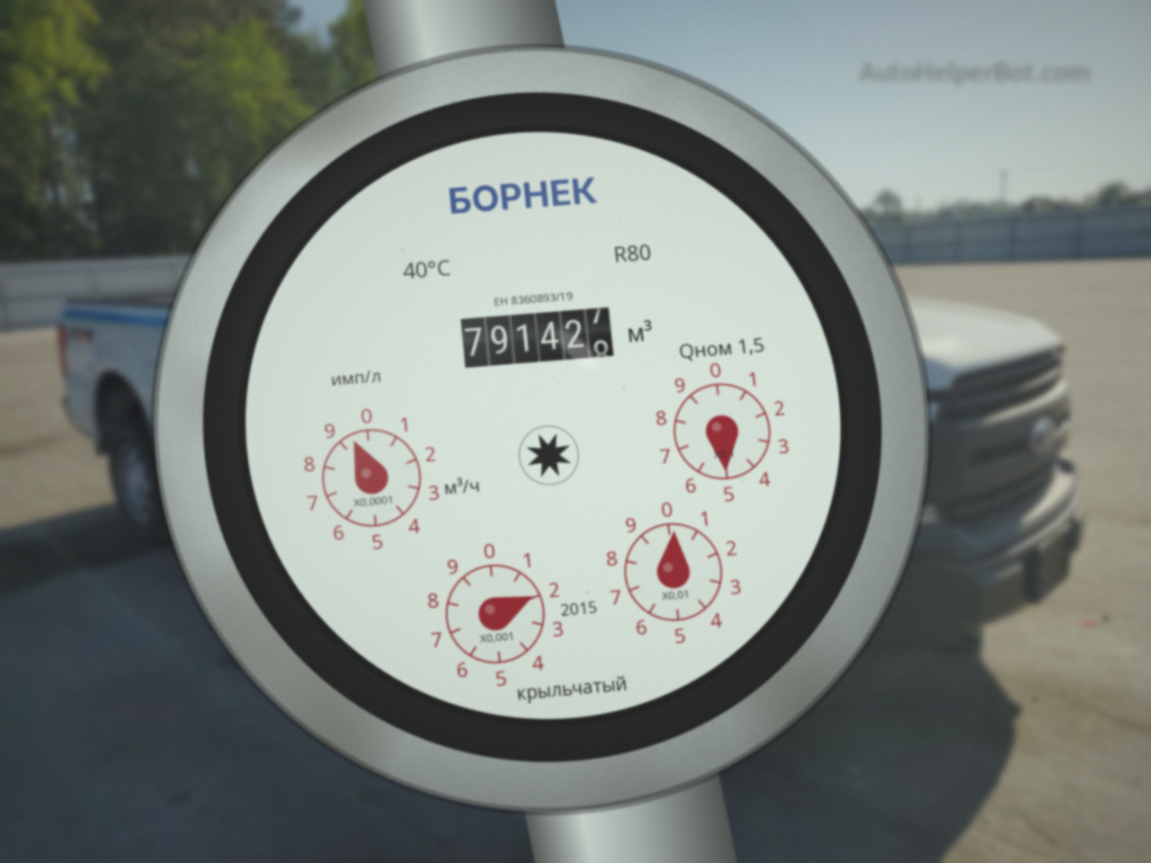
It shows 791427.5019 m³
